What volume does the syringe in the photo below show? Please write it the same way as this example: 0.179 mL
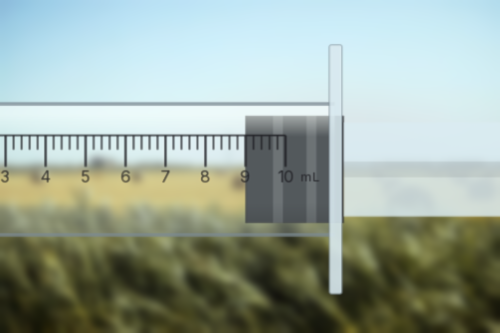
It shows 9 mL
